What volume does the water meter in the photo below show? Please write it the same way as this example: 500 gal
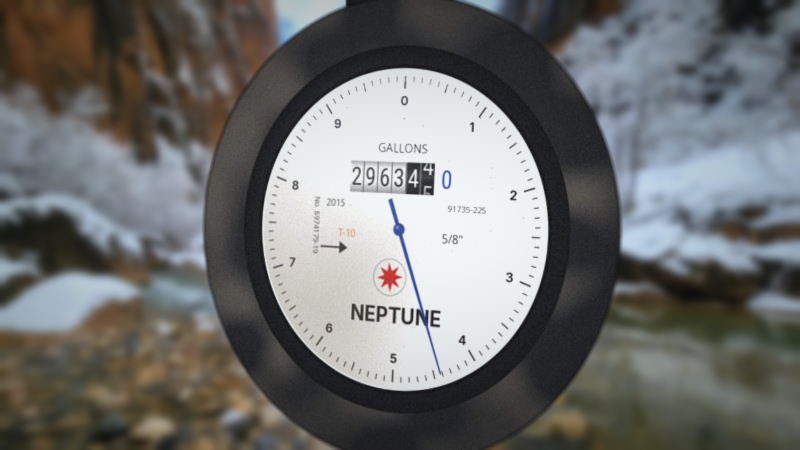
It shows 2963444.4 gal
